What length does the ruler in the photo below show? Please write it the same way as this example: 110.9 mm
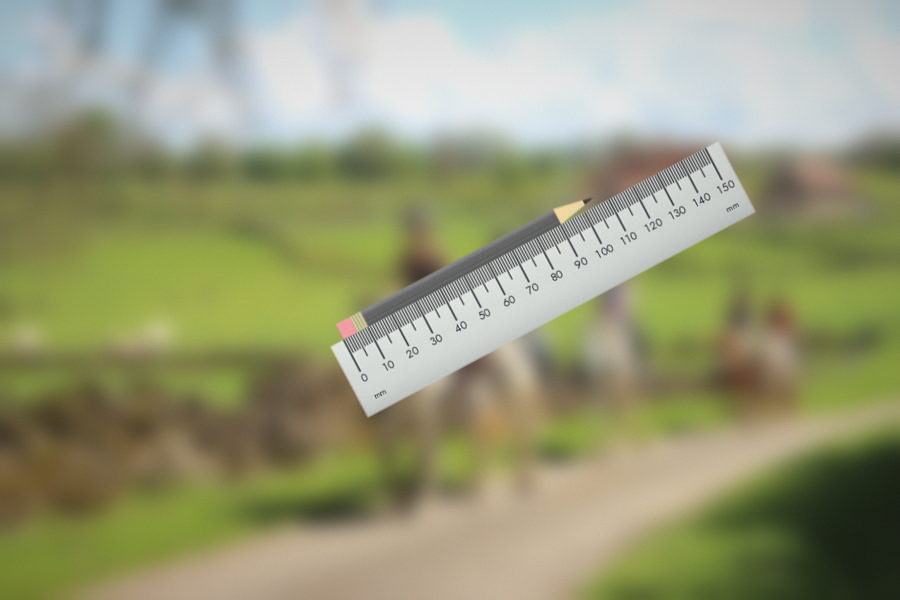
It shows 105 mm
